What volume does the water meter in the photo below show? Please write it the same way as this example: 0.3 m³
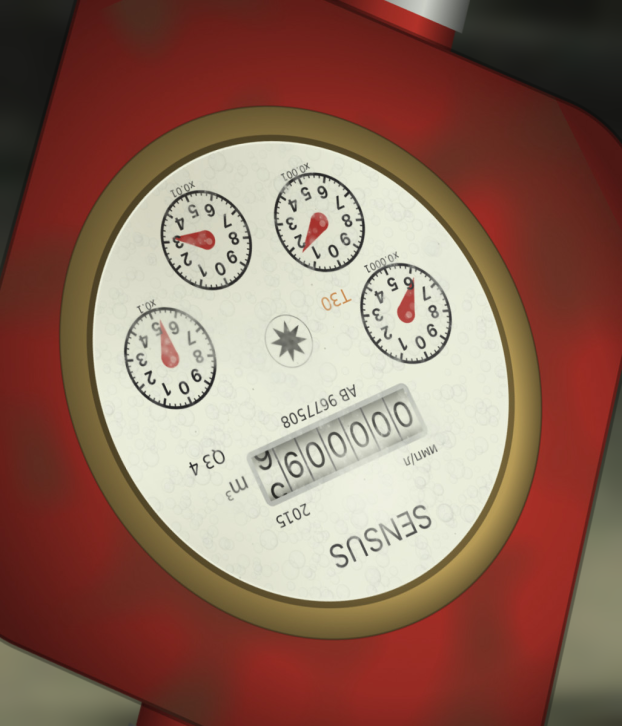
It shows 95.5316 m³
